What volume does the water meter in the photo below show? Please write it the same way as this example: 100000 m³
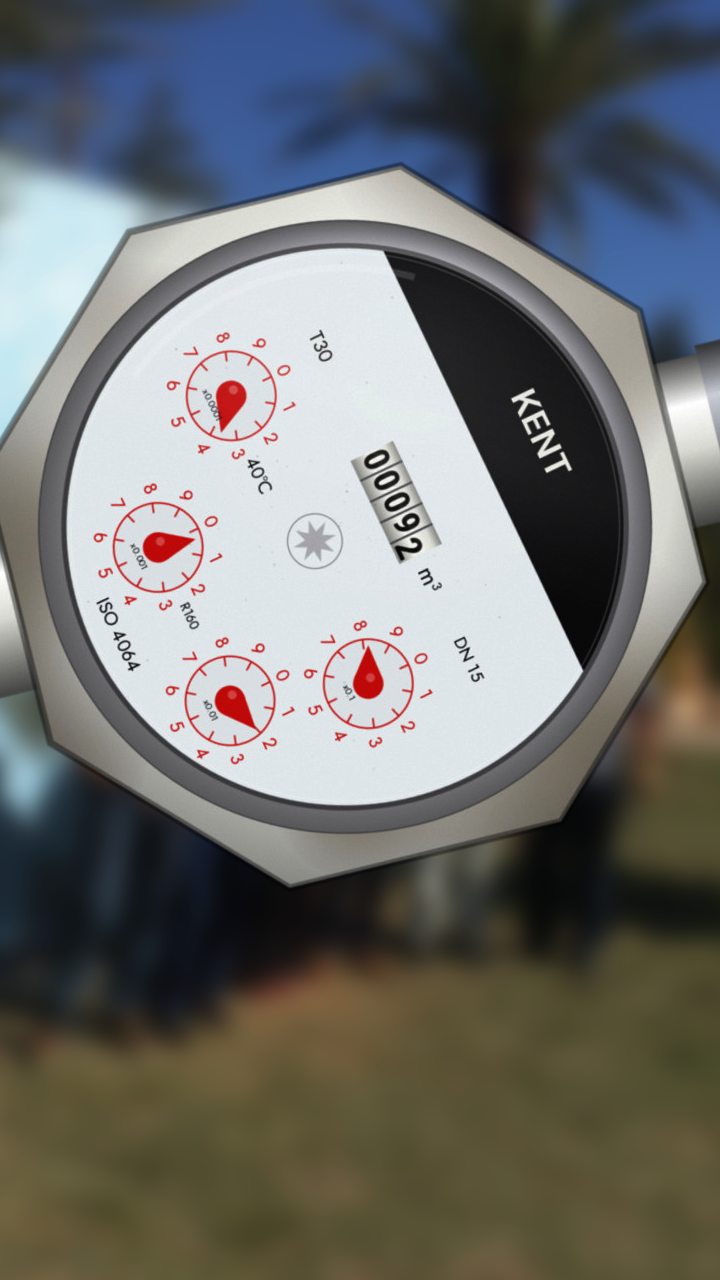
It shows 91.8203 m³
